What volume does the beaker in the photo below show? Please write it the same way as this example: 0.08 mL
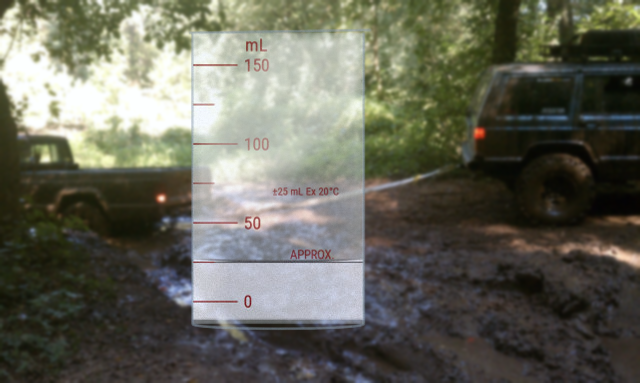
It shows 25 mL
